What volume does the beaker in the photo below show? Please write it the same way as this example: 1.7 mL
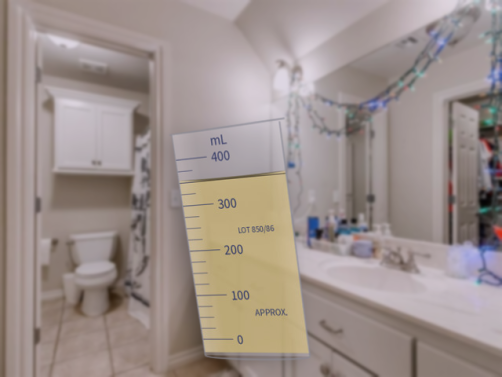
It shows 350 mL
